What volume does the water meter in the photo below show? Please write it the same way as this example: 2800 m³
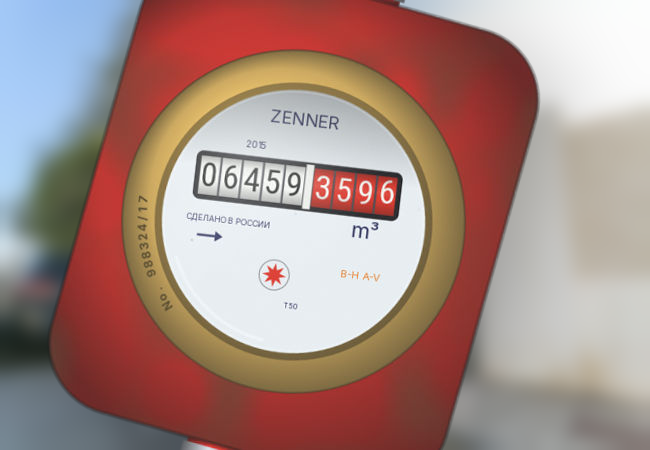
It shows 6459.3596 m³
